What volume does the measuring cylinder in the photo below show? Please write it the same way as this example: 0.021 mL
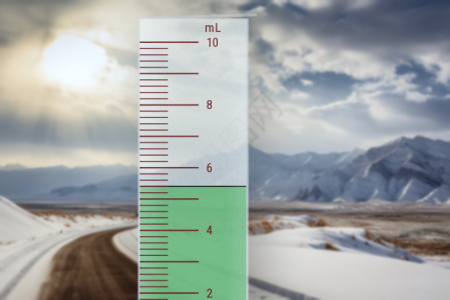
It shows 5.4 mL
